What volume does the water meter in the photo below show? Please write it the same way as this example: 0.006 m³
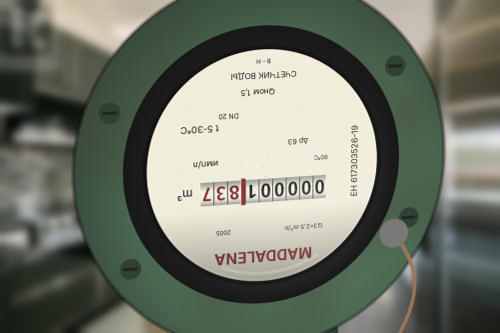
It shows 1.837 m³
